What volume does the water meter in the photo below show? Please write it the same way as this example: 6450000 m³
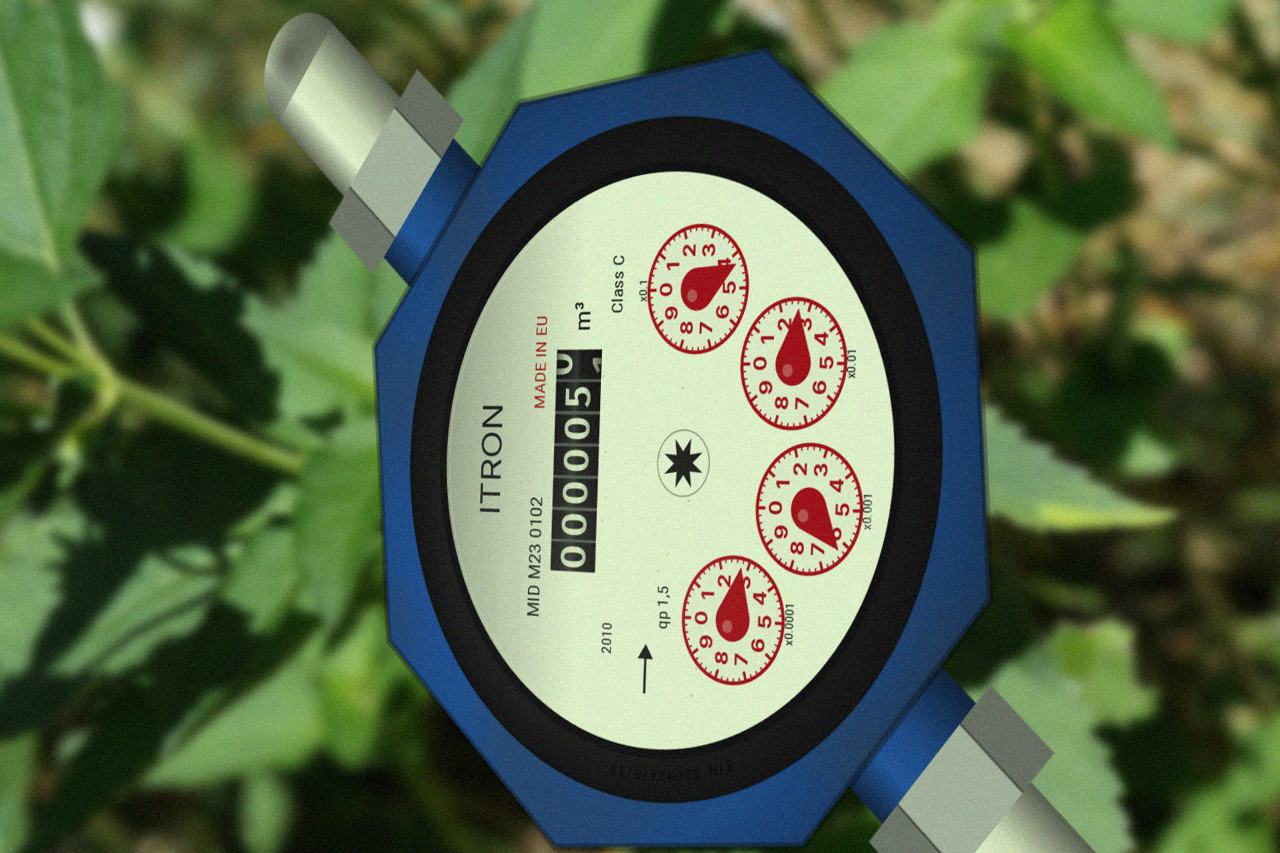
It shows 50.4262 m³
